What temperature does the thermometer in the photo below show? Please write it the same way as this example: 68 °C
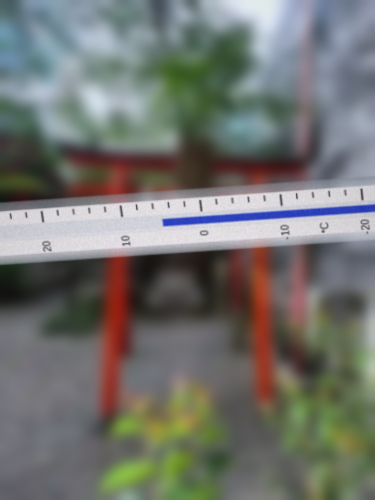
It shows 5 °C
